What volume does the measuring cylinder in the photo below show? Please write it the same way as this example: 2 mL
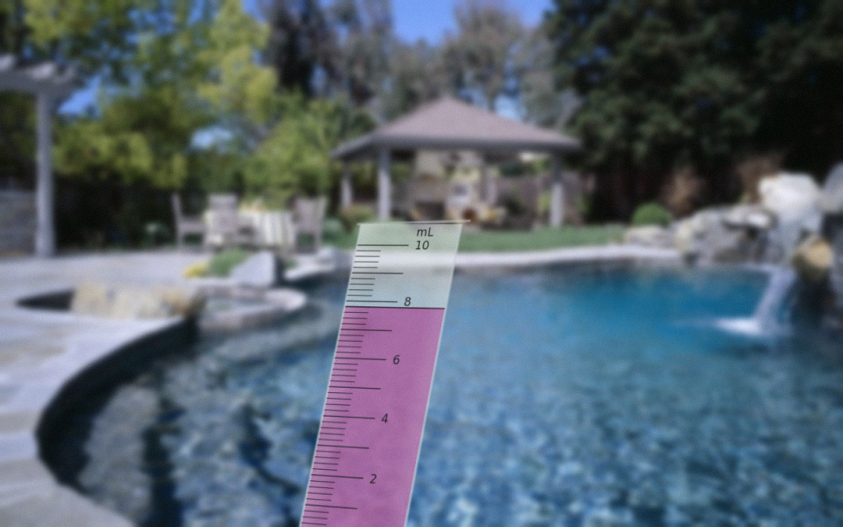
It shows 7.8 mL
